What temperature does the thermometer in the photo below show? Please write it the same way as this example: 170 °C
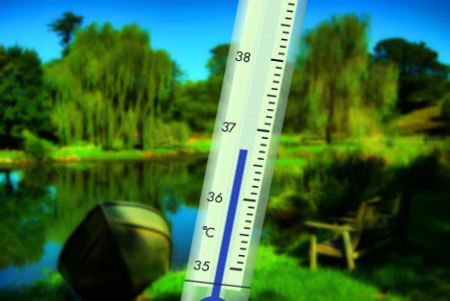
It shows 36.7 °C
